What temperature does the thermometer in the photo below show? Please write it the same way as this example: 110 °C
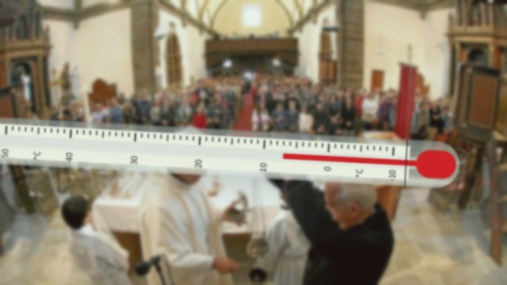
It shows 7 °C
